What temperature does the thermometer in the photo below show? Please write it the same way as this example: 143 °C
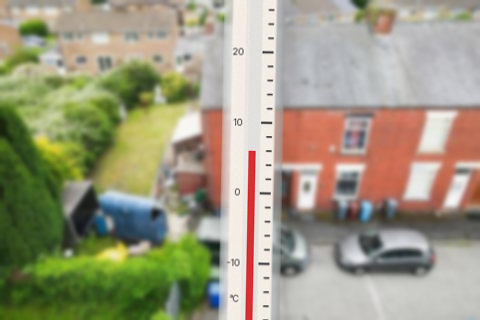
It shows 6 °C
